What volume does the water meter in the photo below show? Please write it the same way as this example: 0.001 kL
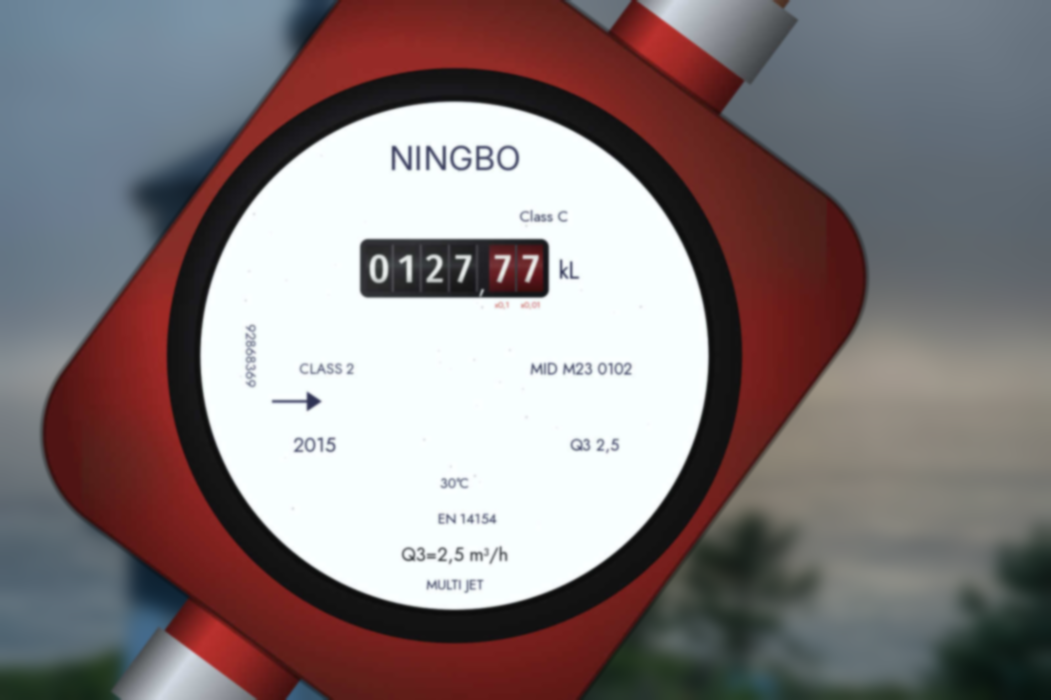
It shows 127.77 kL
